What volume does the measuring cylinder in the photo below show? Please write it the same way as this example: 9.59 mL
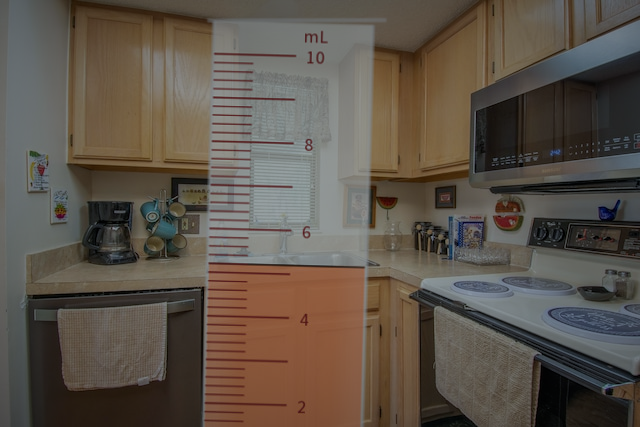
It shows 5.2 mL
